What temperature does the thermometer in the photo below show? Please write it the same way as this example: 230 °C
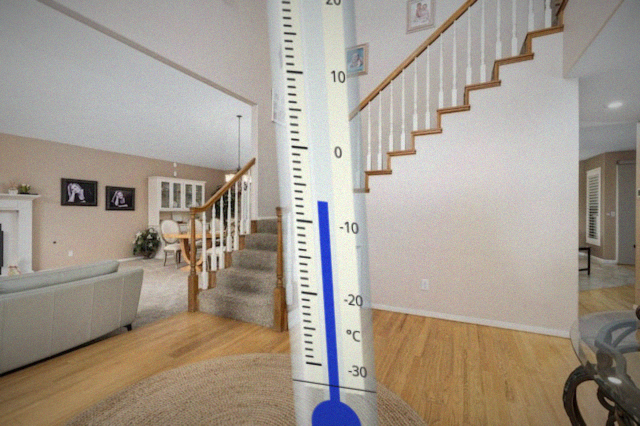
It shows -7 °C
